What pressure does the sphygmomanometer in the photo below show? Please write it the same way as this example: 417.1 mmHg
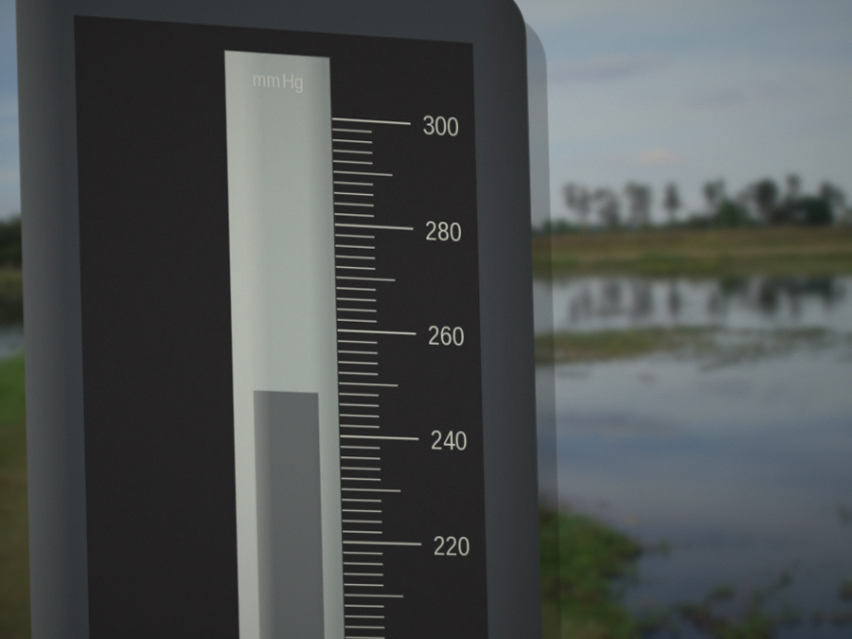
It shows 248 mmHg
